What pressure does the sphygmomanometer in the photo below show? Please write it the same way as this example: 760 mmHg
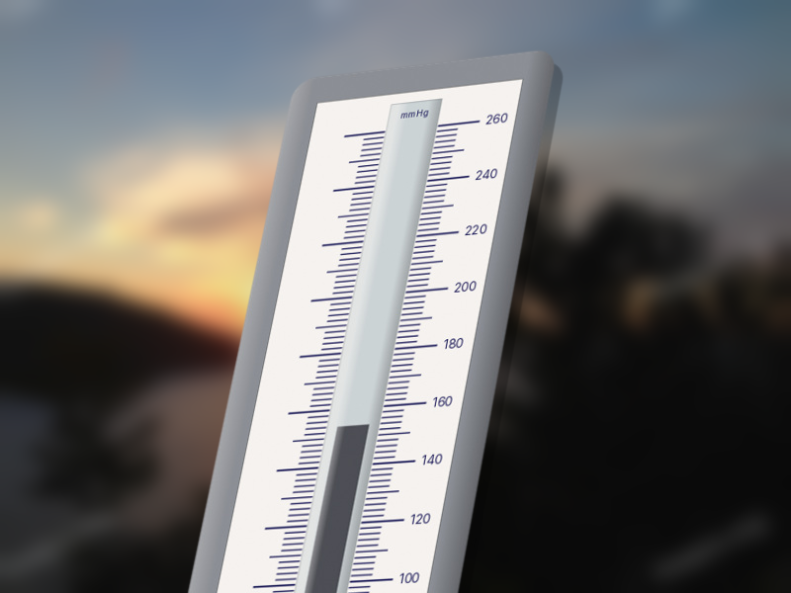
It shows 154 mmHg
